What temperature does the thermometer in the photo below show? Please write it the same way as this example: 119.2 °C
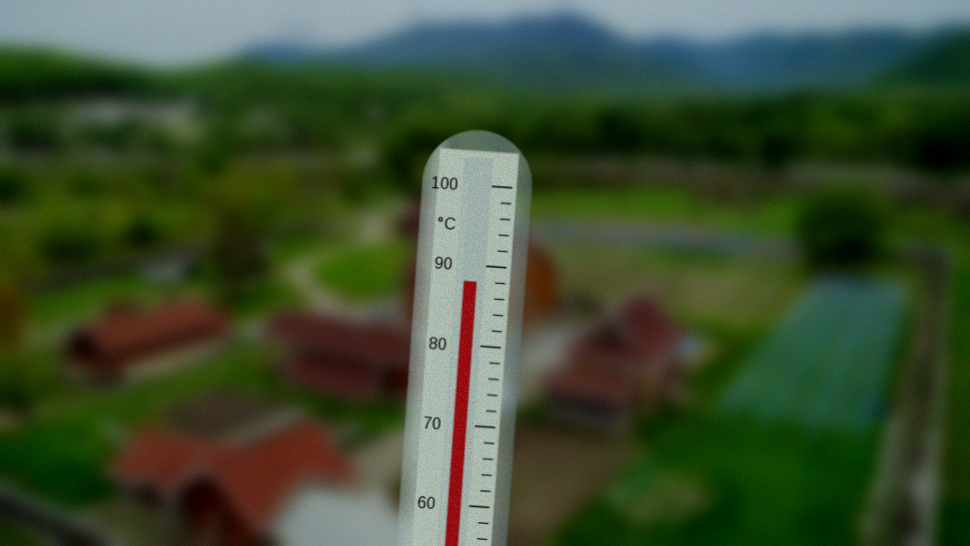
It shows 88 °C
